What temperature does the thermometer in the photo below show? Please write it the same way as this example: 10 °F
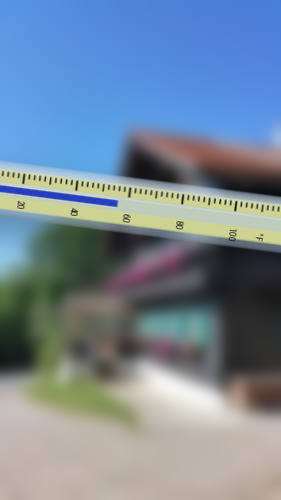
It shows 56 °F
